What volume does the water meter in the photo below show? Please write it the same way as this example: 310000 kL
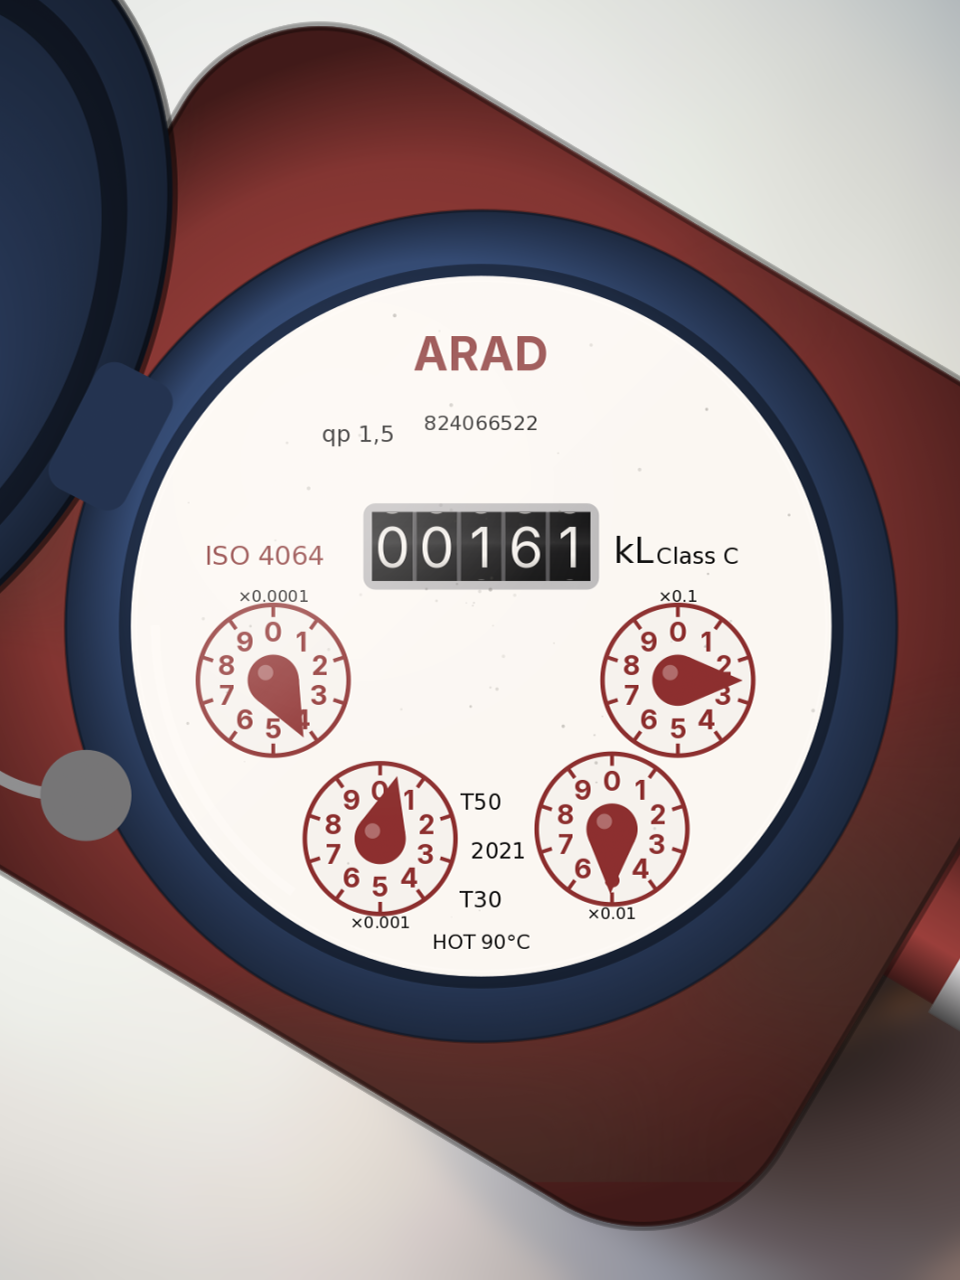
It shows 161.2504 kL
